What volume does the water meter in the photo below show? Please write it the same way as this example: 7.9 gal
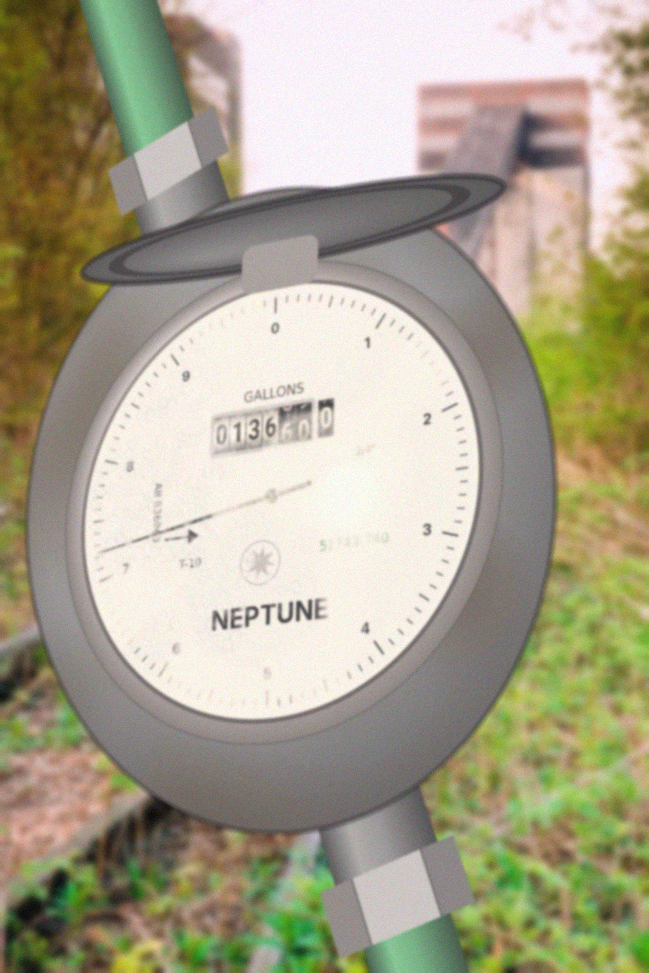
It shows 136597.2 gal
